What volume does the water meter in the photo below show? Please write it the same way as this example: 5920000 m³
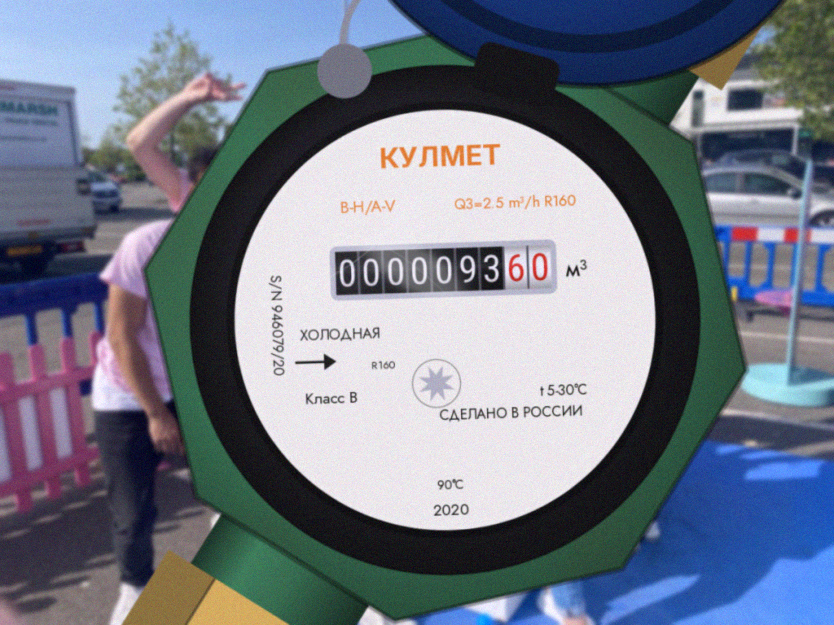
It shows 93.60 m³
